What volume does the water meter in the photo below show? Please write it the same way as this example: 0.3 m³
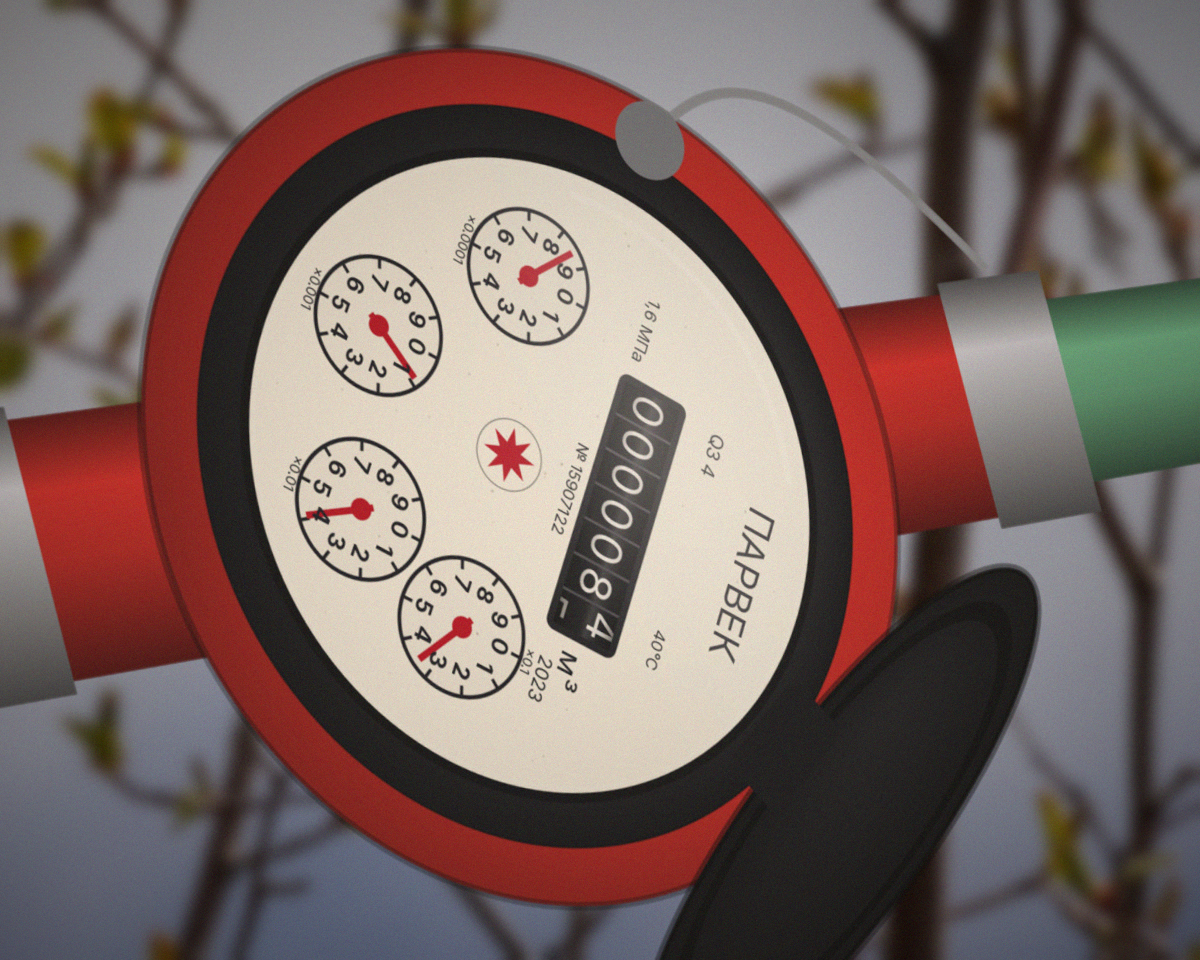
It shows 84.3408 m³
